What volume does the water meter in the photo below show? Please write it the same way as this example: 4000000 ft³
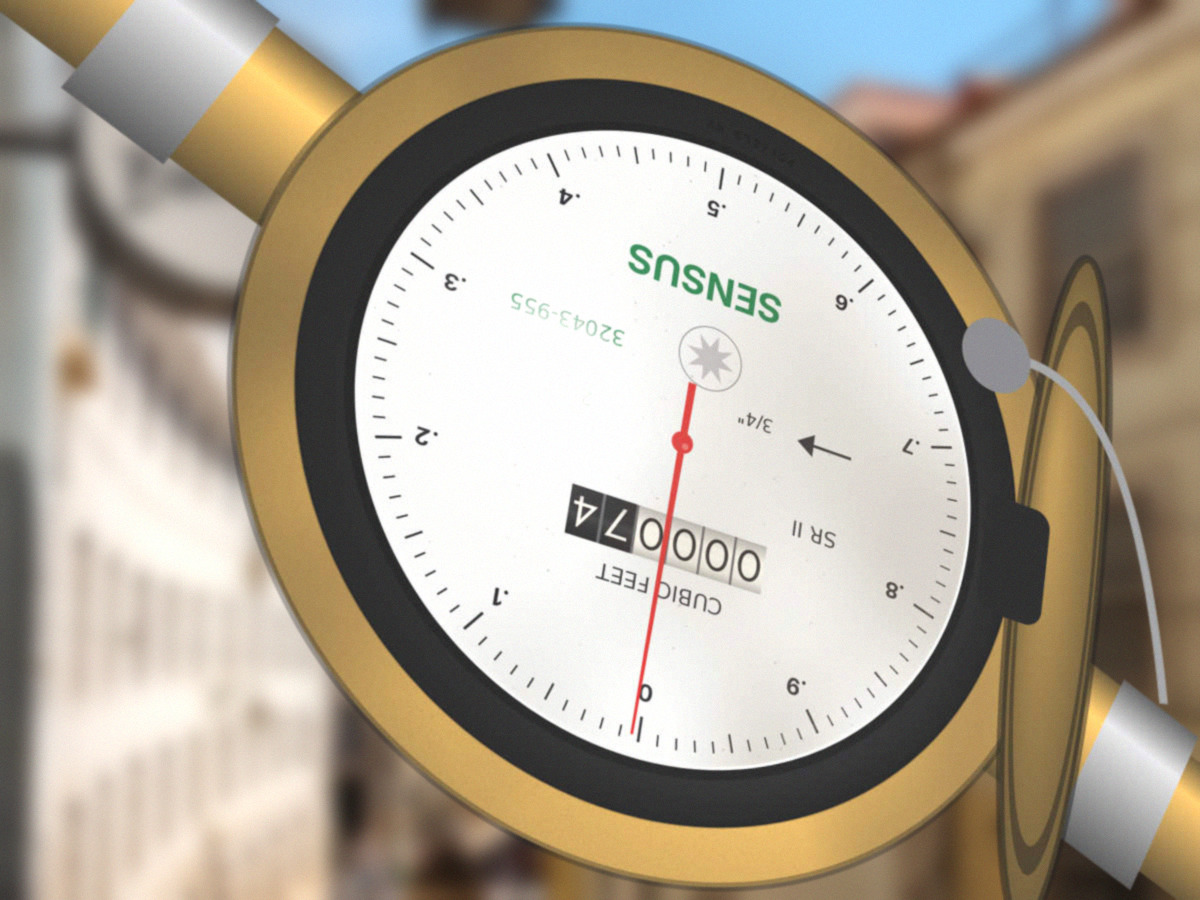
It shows 74.00 ft³
